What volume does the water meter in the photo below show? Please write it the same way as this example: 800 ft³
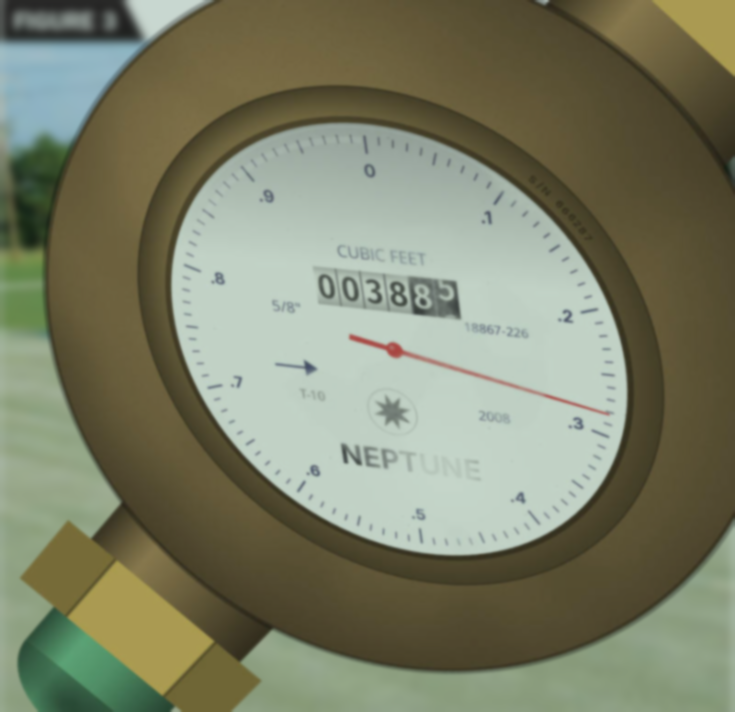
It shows 3885.28 ft³
